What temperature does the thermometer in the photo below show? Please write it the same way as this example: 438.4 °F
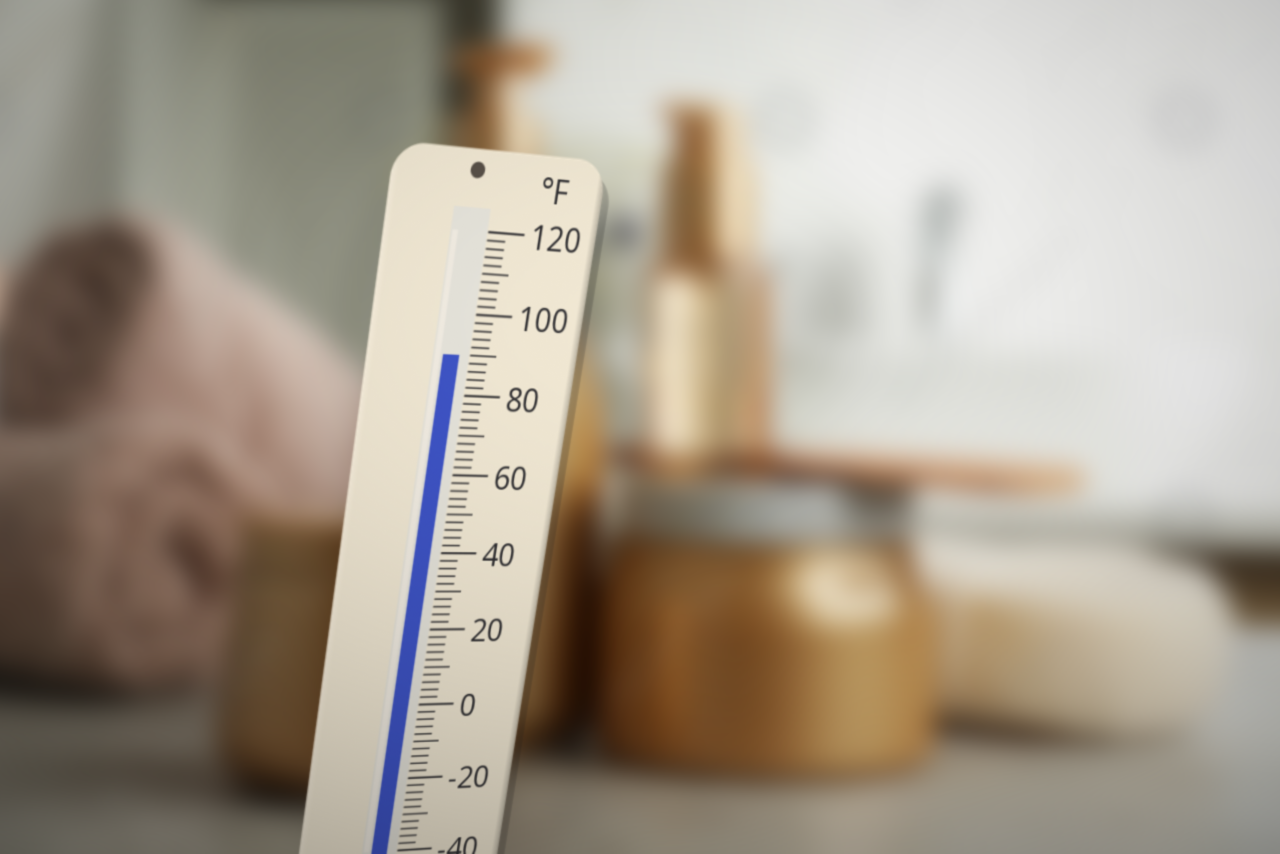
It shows 90 °F
